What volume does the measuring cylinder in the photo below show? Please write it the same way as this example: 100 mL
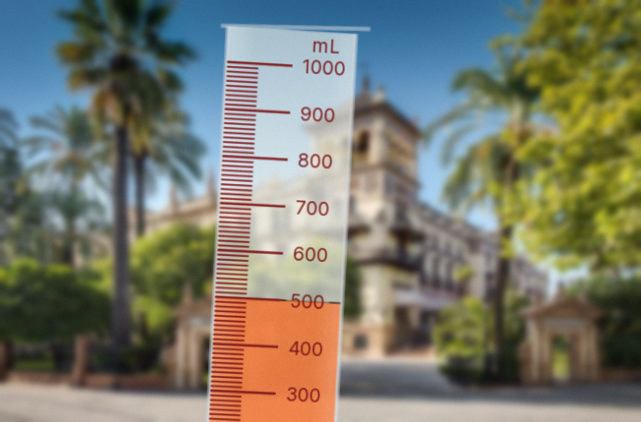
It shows 500 mL
